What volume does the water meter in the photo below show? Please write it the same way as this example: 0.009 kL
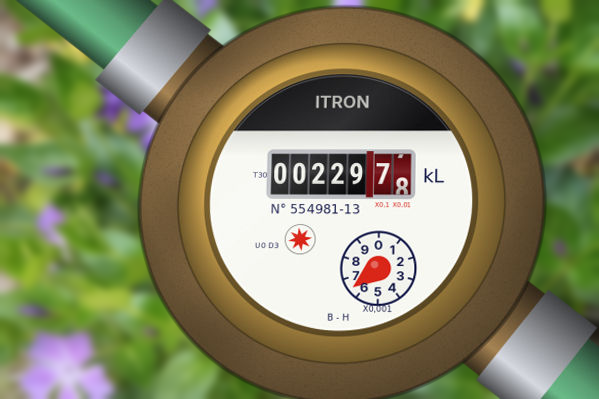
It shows 229.776 kL
